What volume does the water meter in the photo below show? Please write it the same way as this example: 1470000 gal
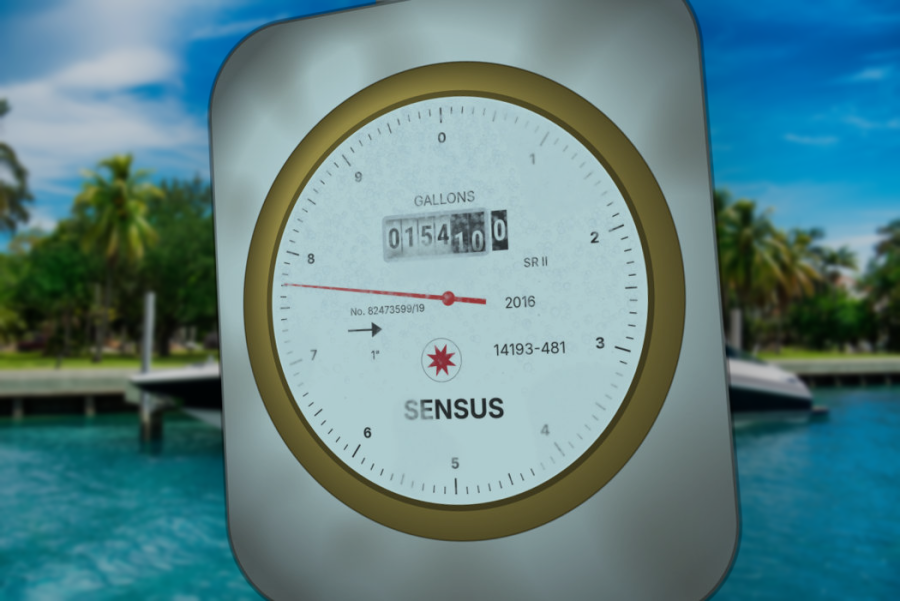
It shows 154097.7 gal
